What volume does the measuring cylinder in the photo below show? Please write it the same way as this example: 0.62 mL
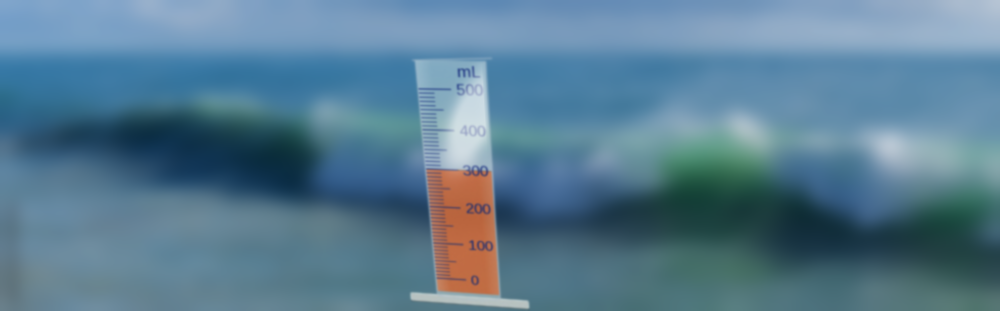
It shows 300 mL
